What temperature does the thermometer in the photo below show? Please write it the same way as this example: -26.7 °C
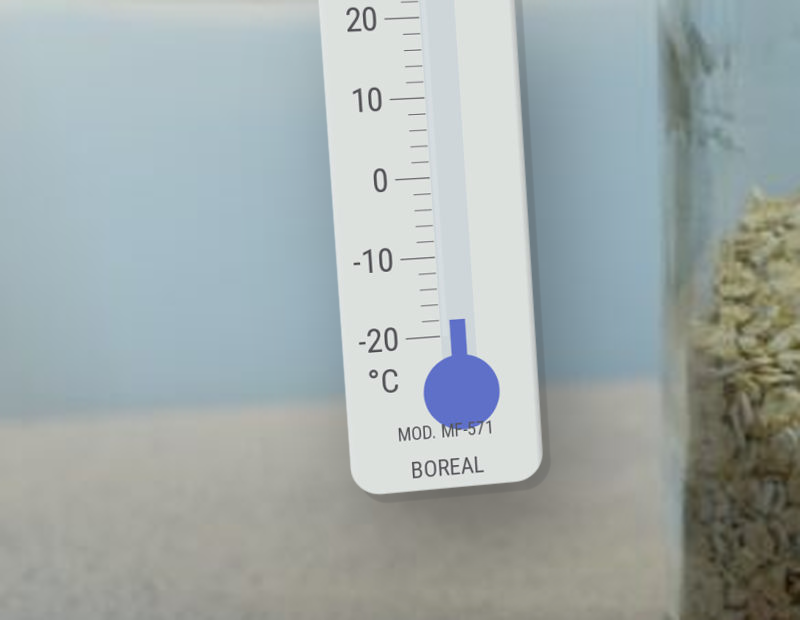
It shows -18 °C
